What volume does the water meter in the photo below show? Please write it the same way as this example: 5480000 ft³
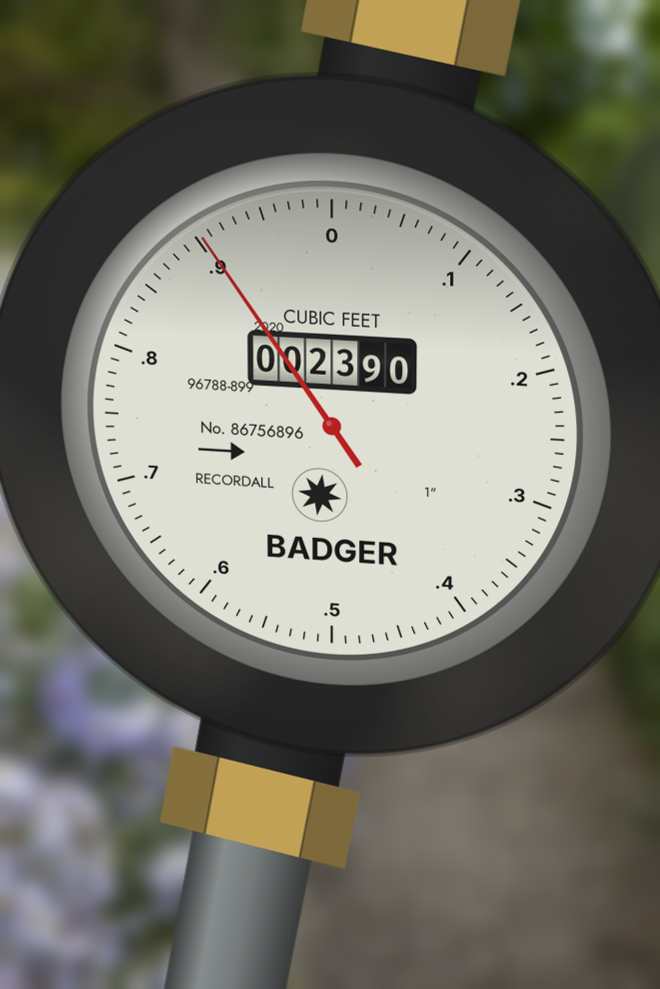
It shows 2389.90 ft³
